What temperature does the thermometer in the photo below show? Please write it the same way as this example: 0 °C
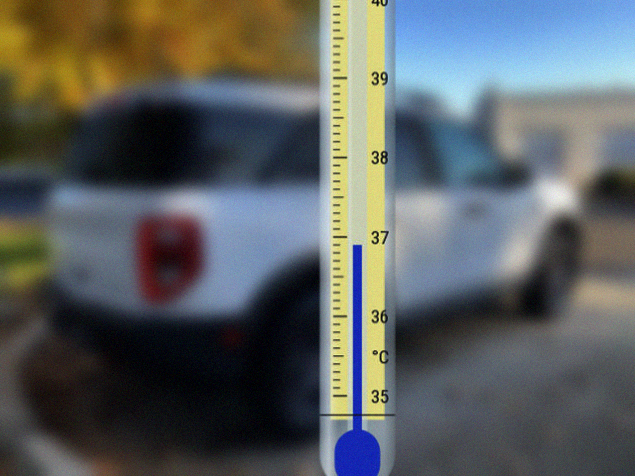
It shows 36.9 °C
